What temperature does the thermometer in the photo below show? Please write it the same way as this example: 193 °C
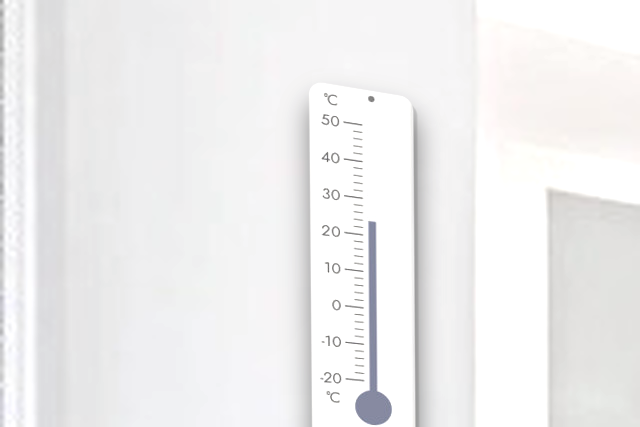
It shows 24 °C
